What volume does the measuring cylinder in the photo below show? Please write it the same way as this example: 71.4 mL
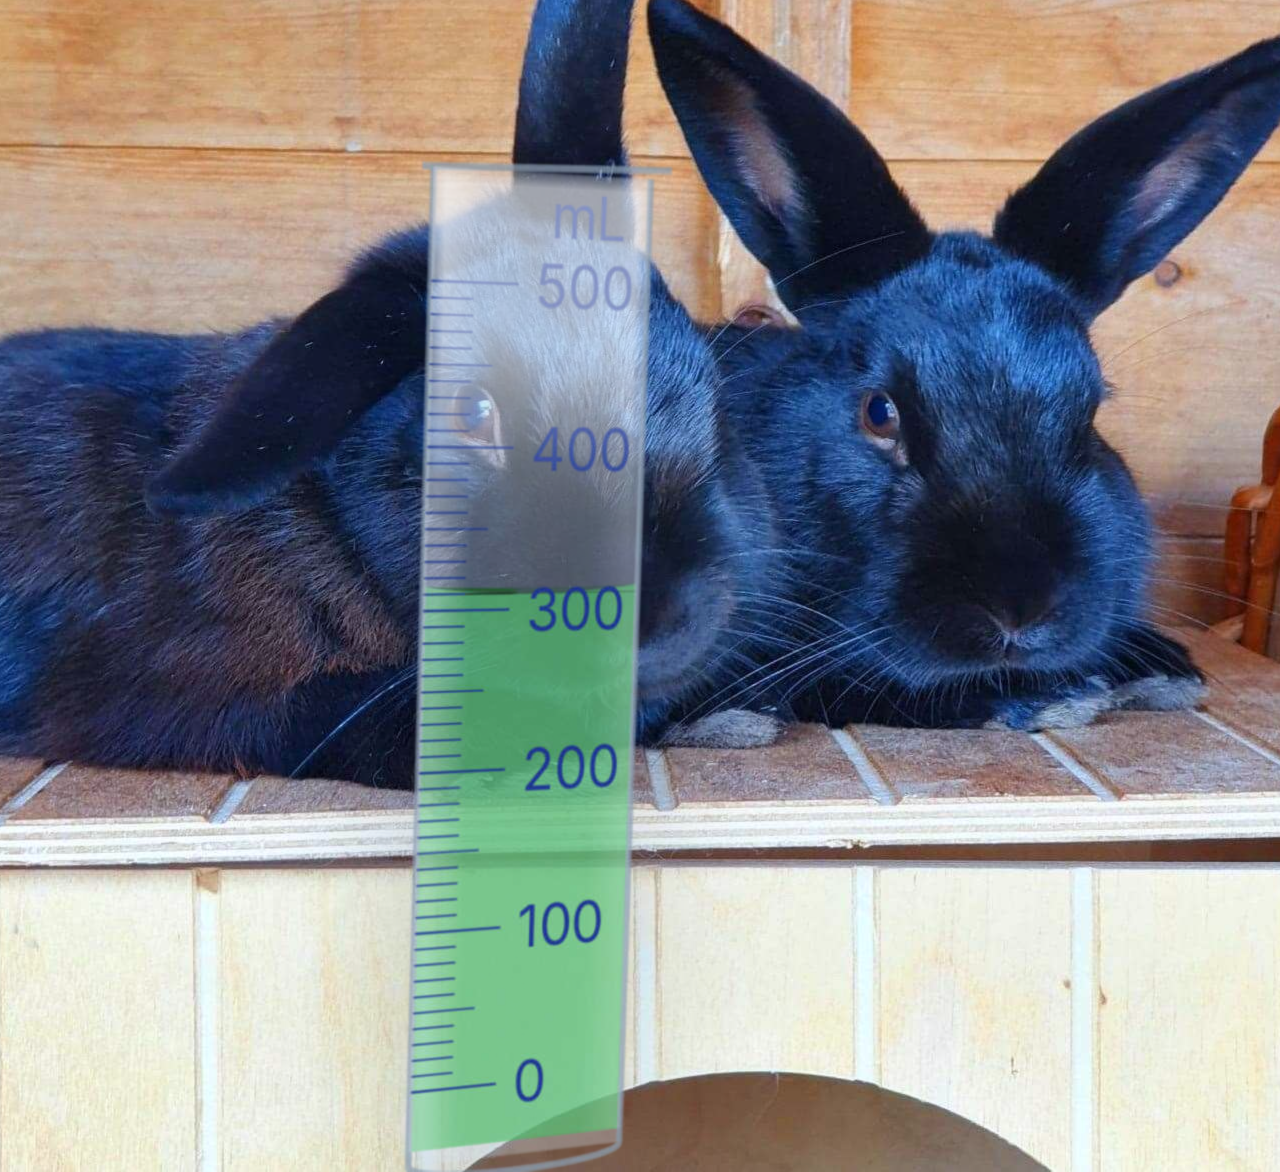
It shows 310 mL
